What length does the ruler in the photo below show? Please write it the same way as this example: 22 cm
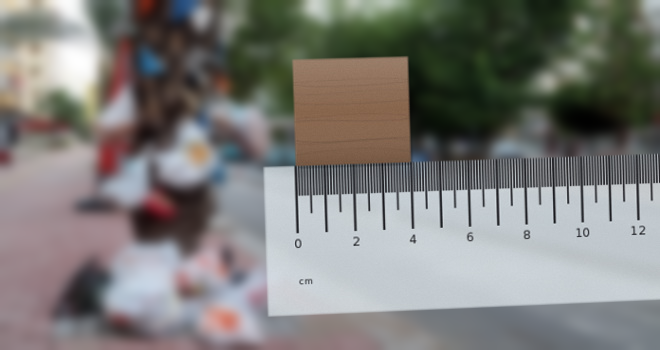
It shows 4 cm
